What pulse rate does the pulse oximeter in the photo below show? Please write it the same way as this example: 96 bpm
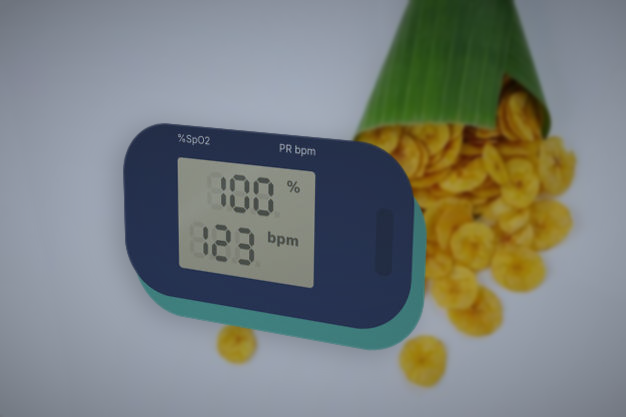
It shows 123 bpm
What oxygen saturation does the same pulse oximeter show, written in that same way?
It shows 100 %
